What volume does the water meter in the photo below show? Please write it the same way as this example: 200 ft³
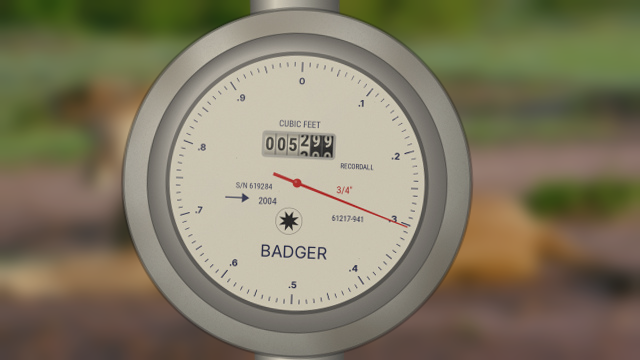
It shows 5299.30 ft³
